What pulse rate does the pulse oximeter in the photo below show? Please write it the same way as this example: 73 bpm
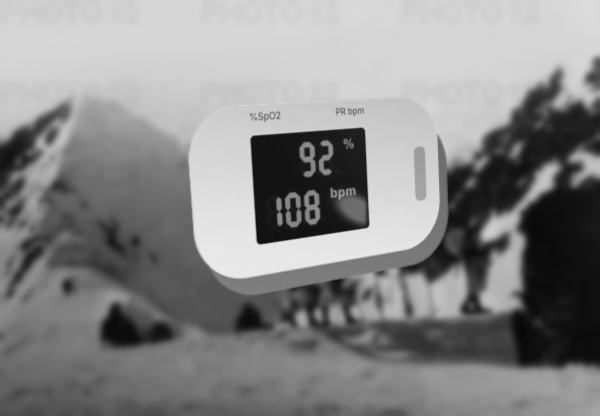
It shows 108 bpm
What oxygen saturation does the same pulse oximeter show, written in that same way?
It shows 92 %
